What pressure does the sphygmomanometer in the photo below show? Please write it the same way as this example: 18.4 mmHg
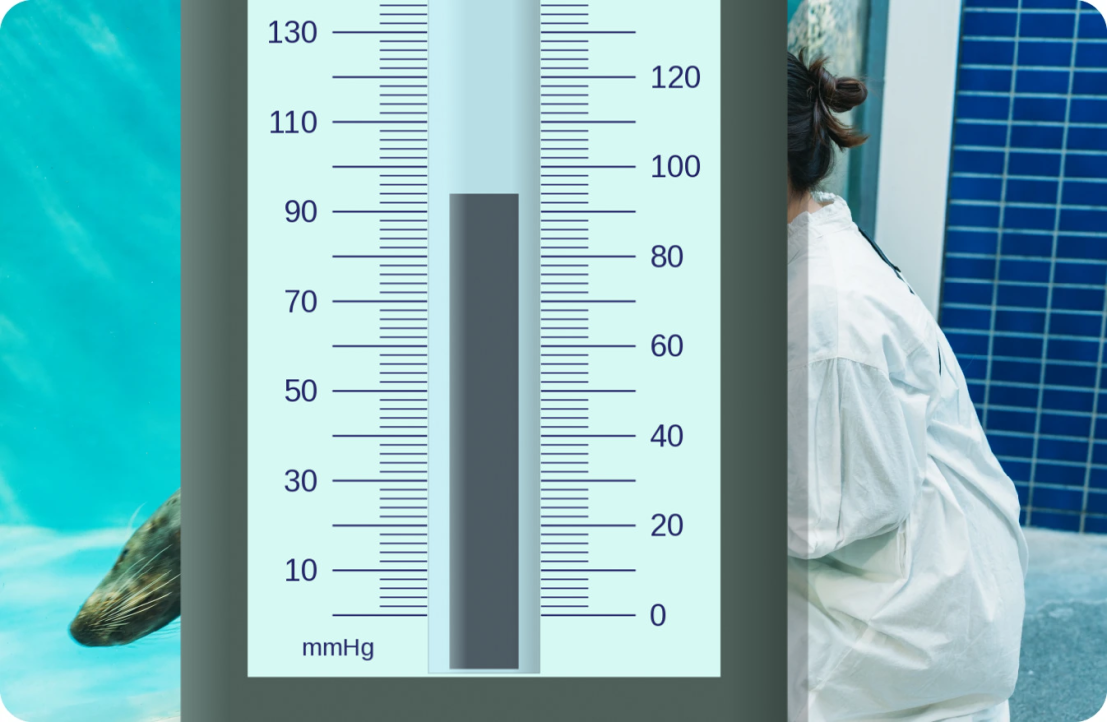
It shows 94 mmHg
